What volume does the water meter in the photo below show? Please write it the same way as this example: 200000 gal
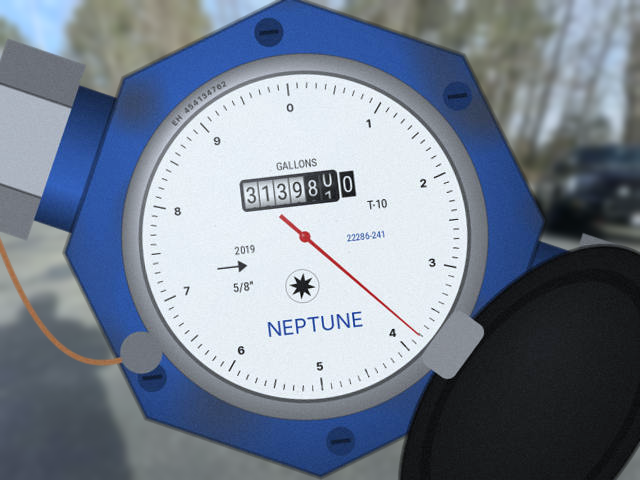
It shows 3139803.8 gal
